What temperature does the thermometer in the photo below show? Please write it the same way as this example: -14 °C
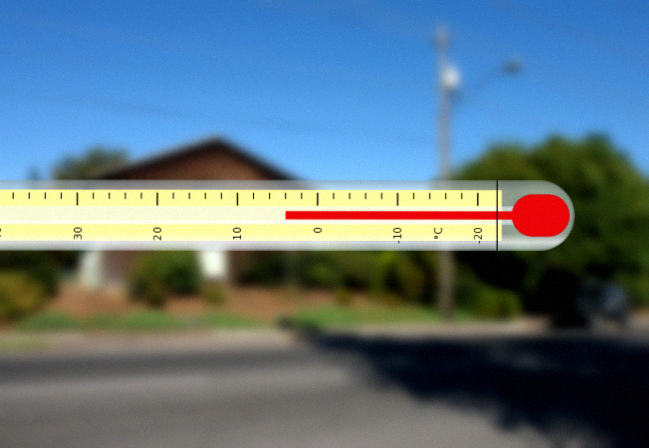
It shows 4 °C
